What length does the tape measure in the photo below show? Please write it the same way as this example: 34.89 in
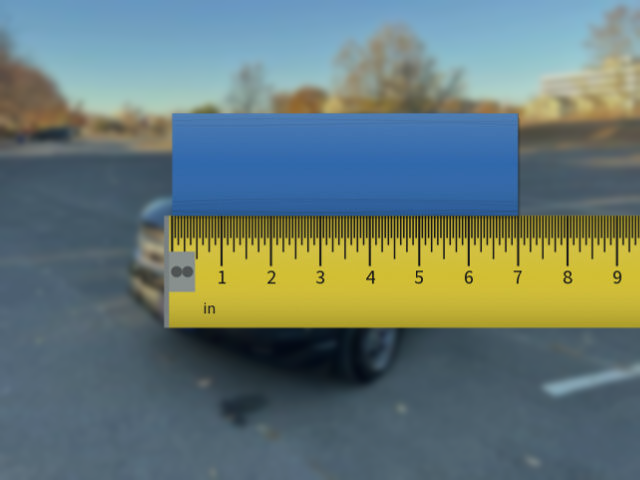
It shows 7 in
